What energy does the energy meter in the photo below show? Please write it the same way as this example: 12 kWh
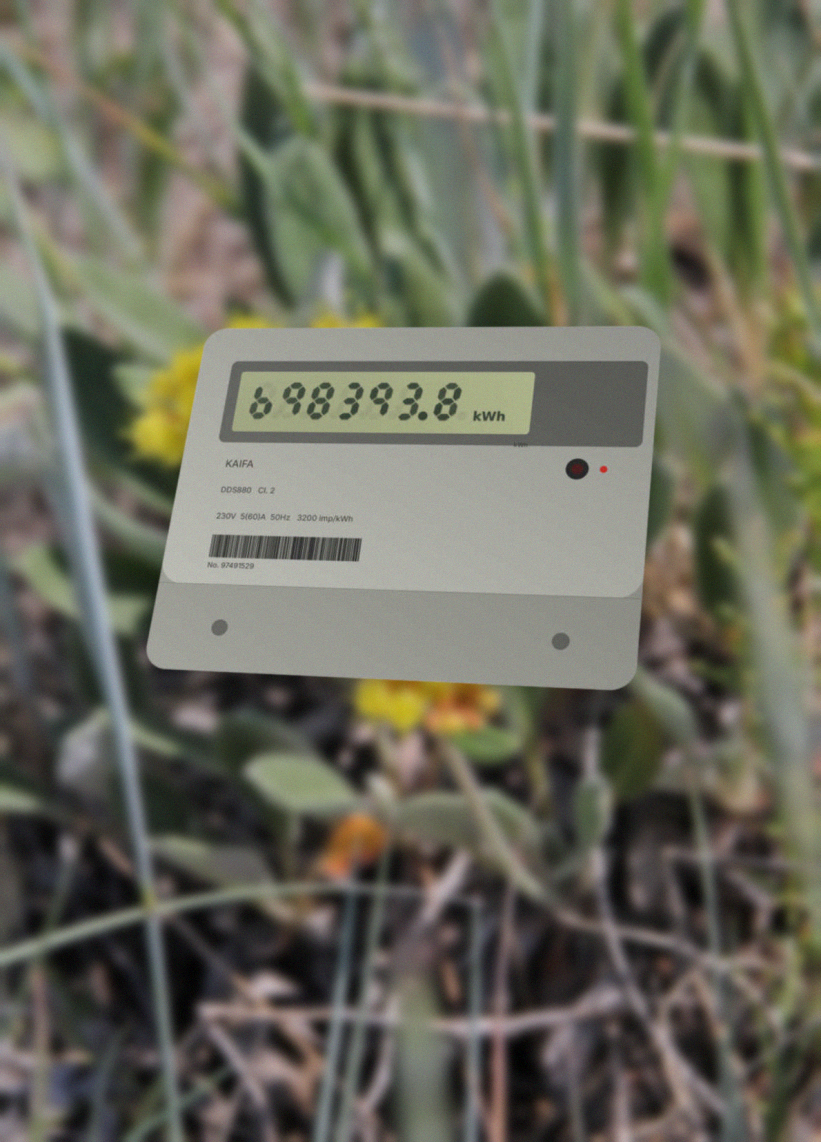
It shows 698393.8 kWh
